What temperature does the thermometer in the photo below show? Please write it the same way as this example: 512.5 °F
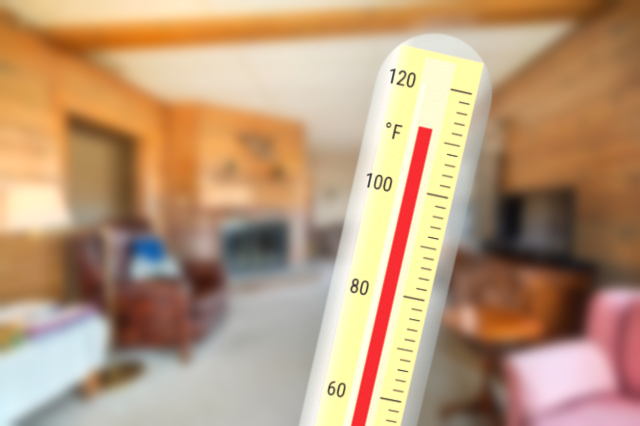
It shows 112 °F
